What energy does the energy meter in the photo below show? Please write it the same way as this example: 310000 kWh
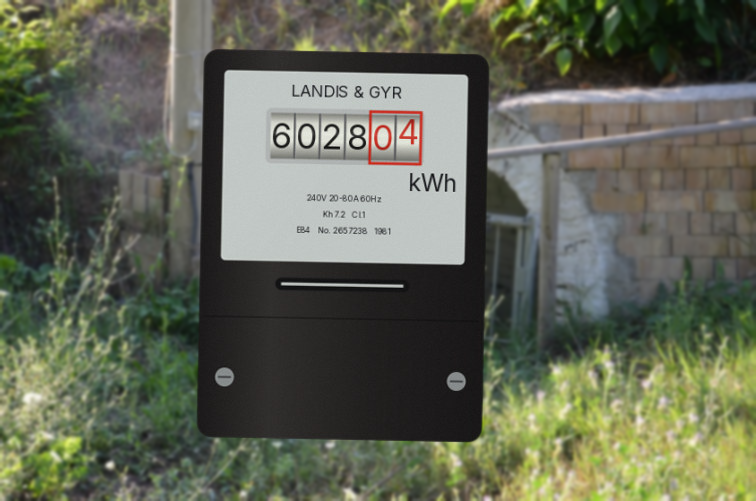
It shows 6028.04 kWh
